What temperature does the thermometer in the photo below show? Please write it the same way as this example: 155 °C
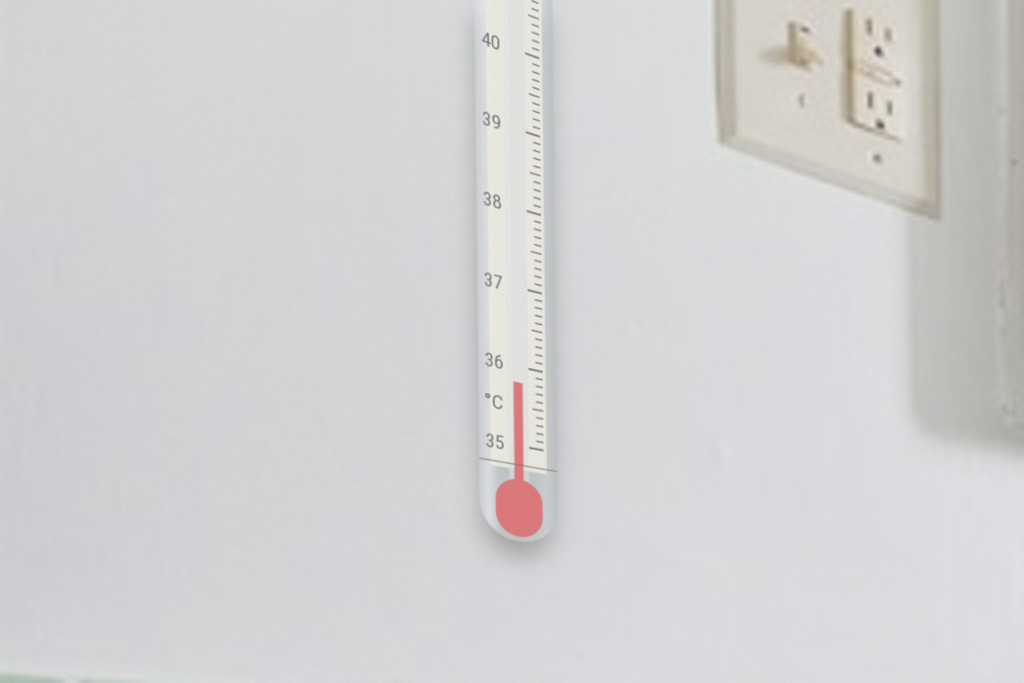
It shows 35.8 °C
